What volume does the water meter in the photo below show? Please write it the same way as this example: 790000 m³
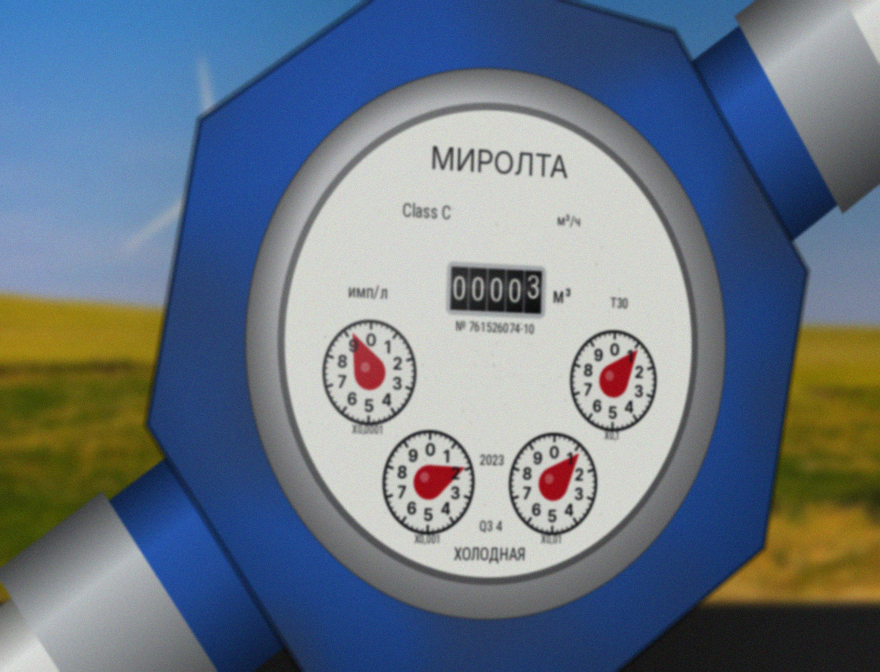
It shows 3.1119 m³
